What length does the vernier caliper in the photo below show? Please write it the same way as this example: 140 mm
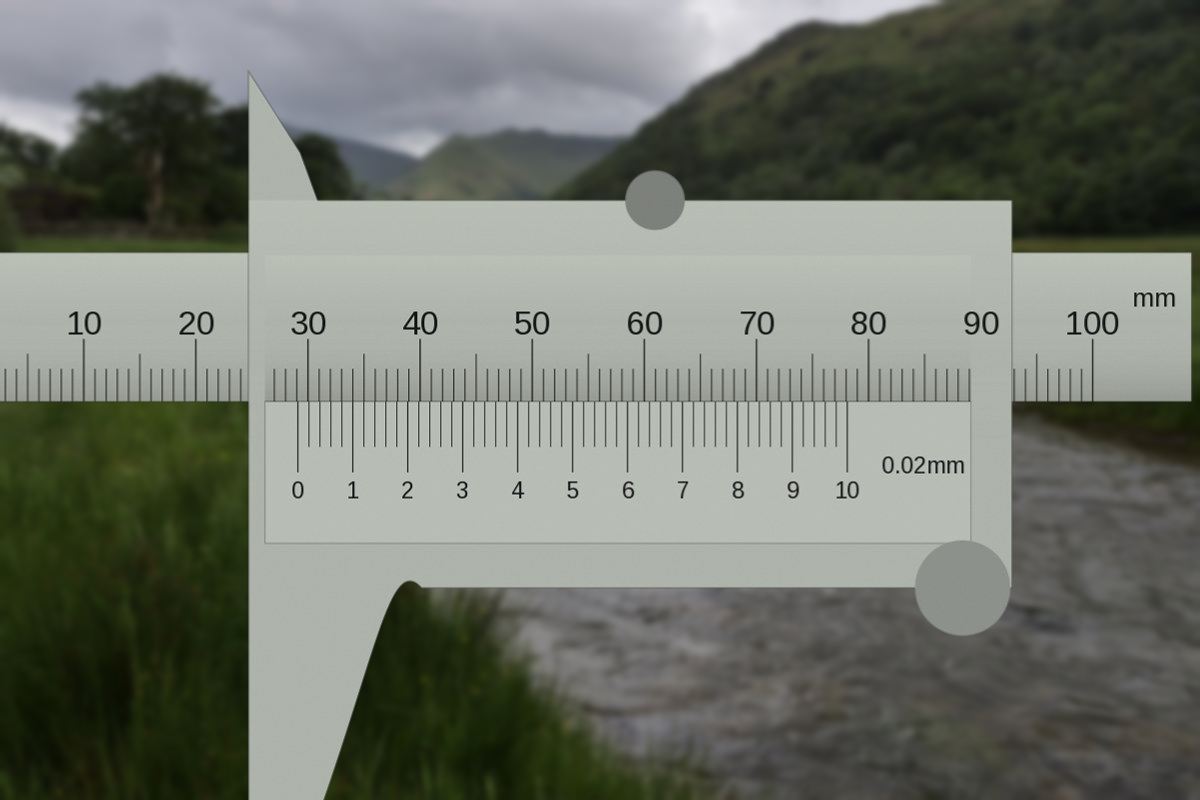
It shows 29.1 mm
